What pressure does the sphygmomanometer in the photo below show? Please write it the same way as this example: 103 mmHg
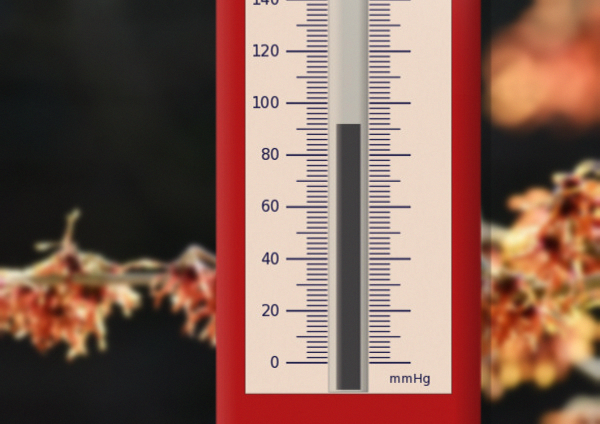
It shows 92 mmHg
